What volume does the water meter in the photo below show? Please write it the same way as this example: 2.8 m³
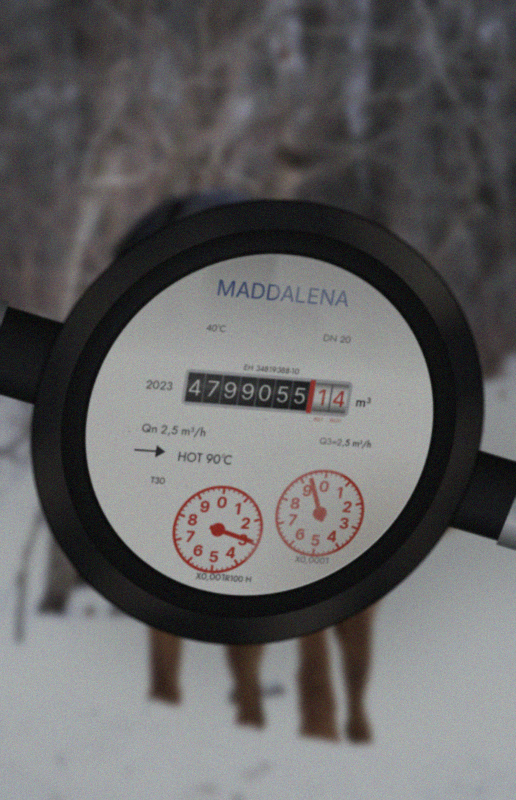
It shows 4799055.1429 m³
